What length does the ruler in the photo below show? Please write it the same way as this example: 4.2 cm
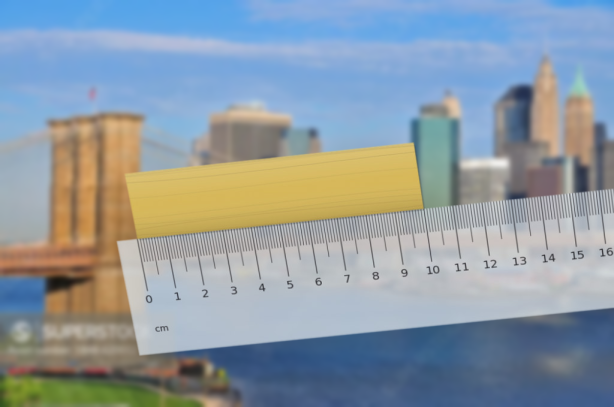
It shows 10 cm
